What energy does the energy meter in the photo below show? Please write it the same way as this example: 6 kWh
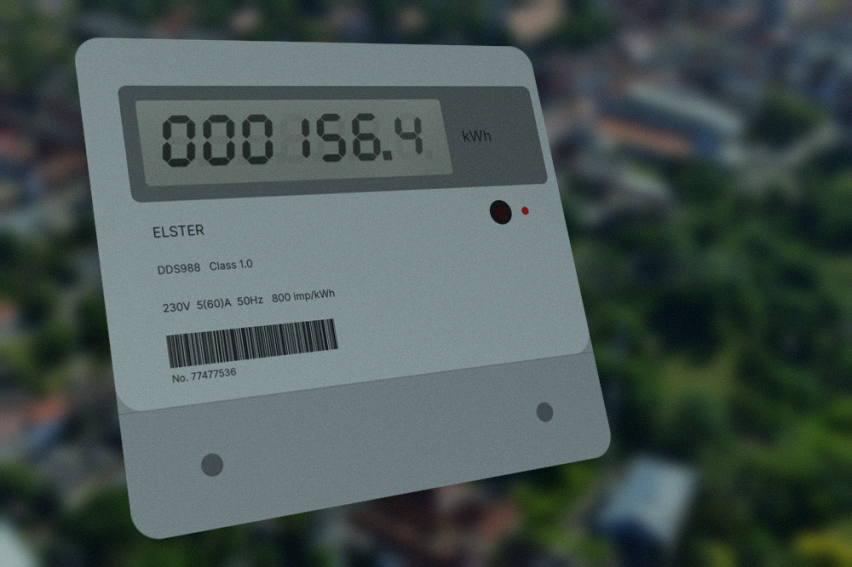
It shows 156.4 kWh
